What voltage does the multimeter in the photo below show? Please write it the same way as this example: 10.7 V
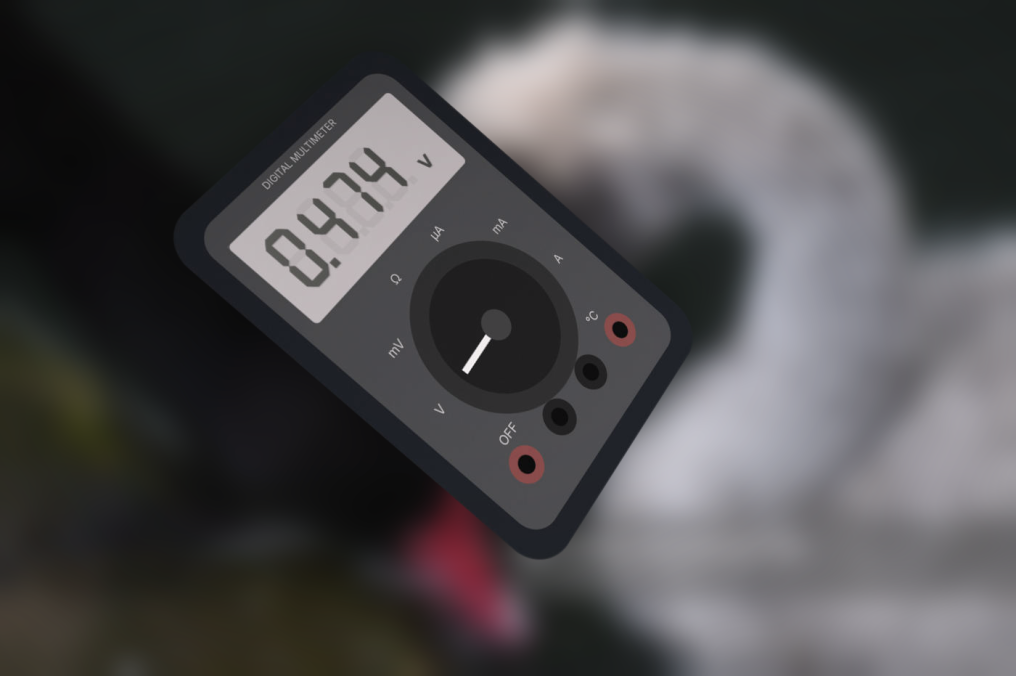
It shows 0.474 V
